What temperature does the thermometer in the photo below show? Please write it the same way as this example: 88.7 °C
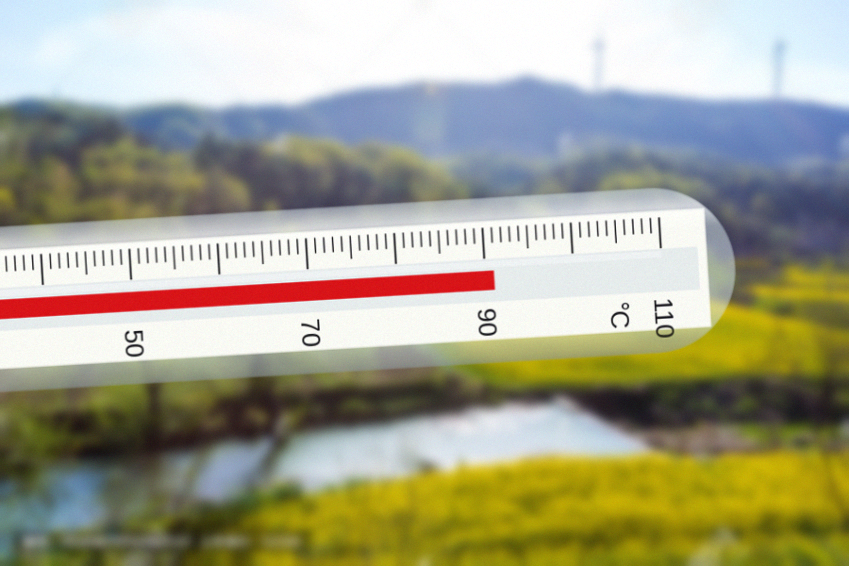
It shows 91 °C
